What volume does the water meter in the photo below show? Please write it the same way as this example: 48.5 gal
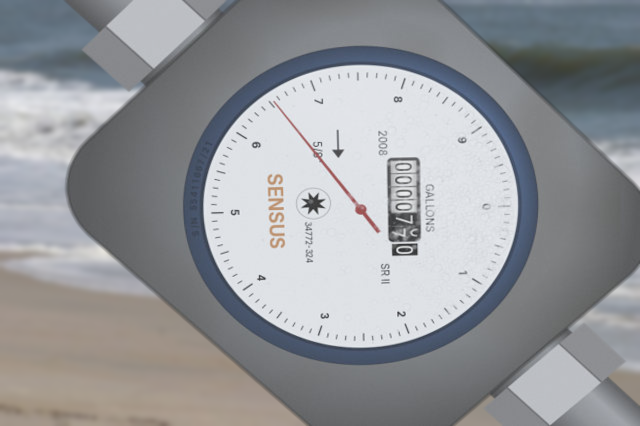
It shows 766.5 gal
